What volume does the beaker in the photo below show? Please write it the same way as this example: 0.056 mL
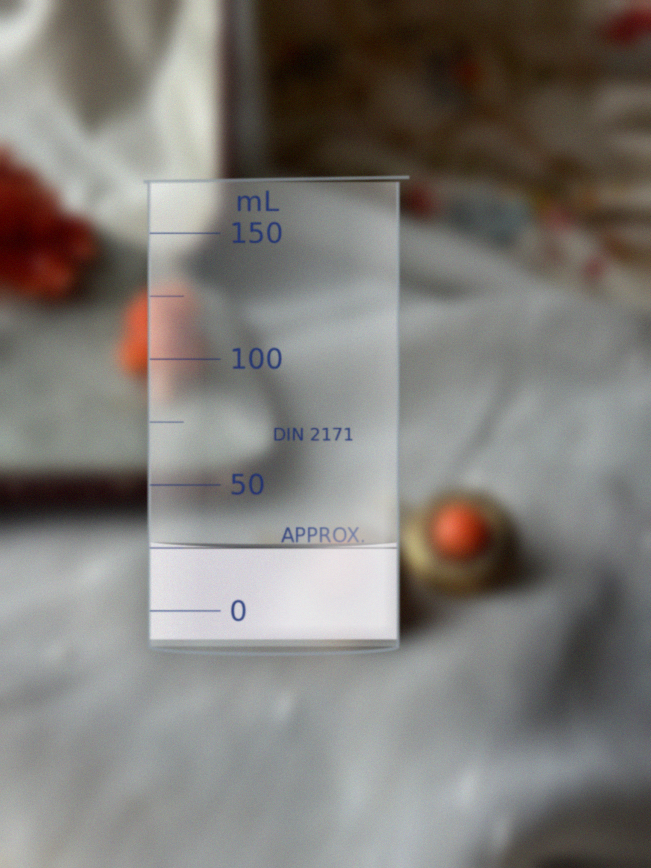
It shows 25 mL
